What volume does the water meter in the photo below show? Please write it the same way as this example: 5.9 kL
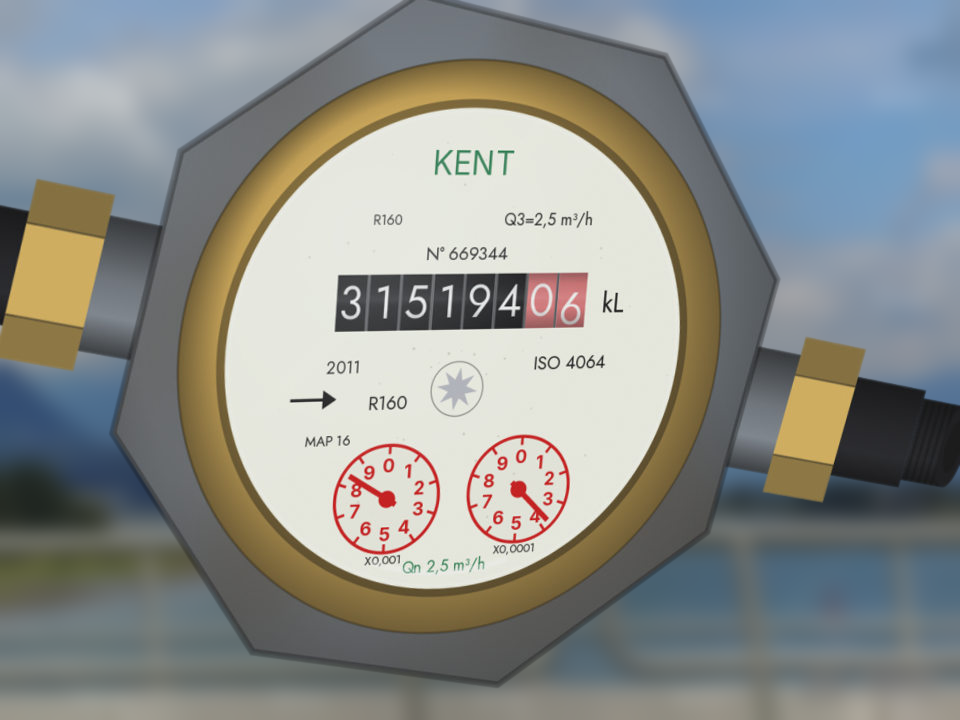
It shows 315194.0583 kL
